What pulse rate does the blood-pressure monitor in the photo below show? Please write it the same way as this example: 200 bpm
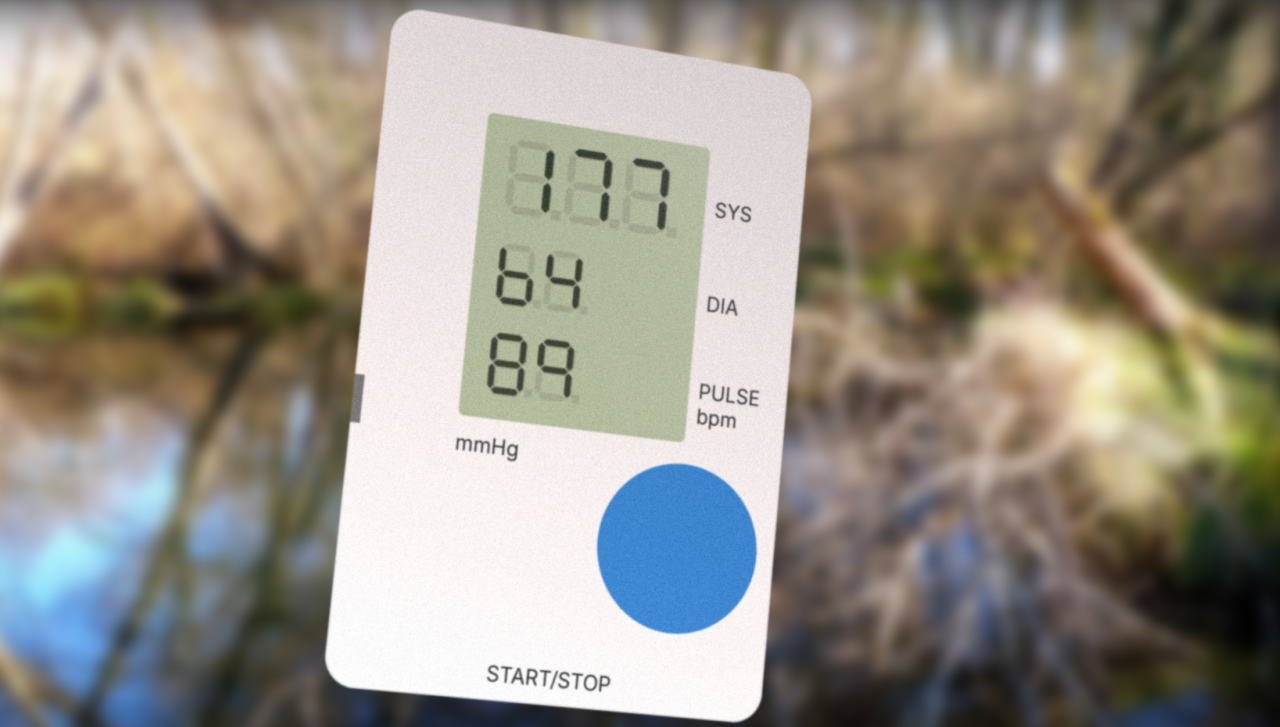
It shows 89 bpm
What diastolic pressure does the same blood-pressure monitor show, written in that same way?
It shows 64 mmHg
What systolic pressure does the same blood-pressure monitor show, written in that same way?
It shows 177 mmHg
